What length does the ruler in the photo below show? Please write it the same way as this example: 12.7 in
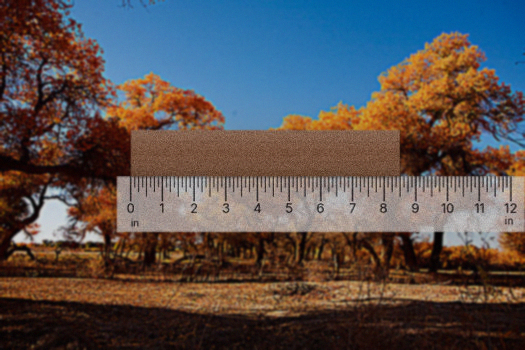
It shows 8.5 in
